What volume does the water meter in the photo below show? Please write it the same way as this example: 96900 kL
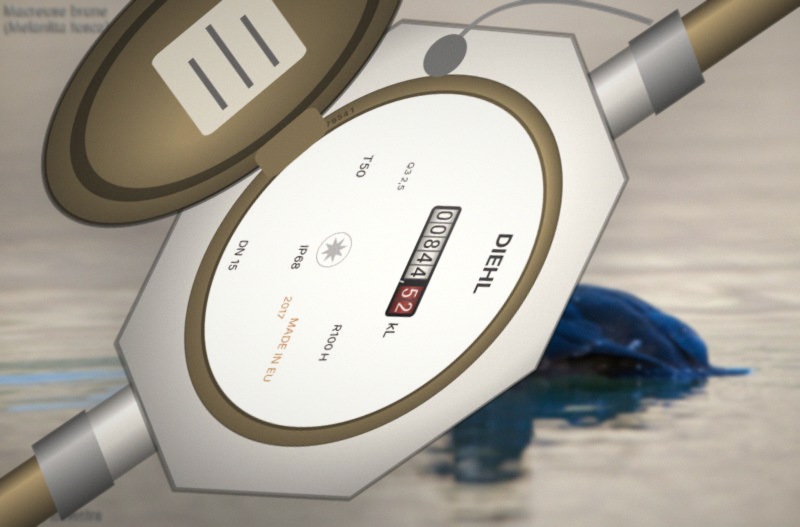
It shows 844.52 kL
